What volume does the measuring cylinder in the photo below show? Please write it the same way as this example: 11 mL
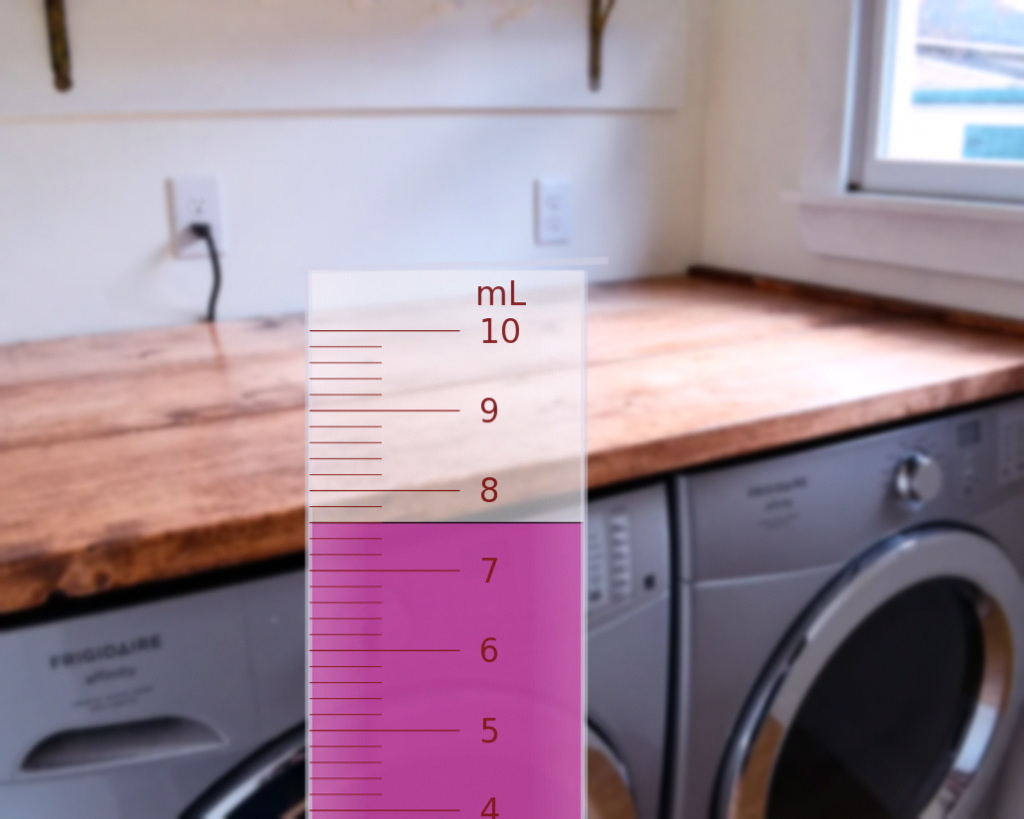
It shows 7.6 mL
